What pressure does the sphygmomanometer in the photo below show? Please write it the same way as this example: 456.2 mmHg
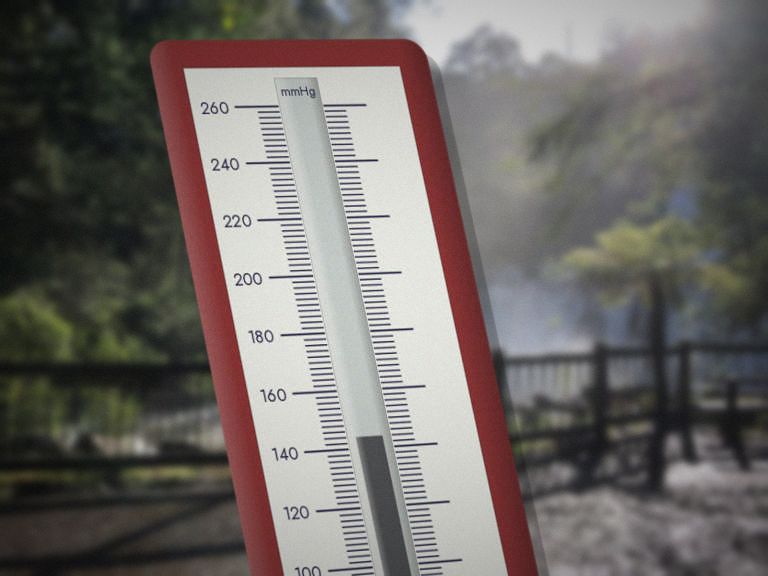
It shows 144 mmHg
